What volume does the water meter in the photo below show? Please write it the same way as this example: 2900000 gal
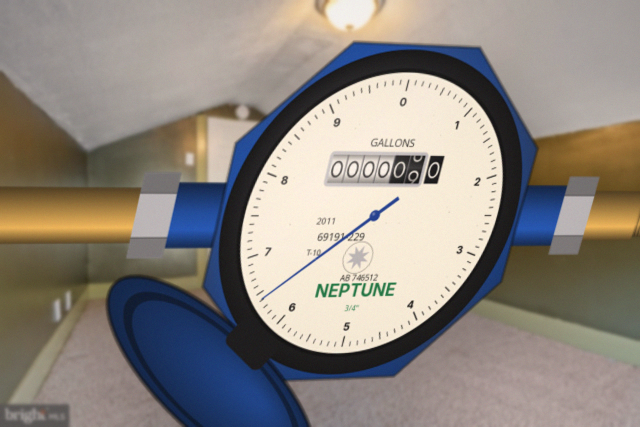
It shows 86.4 gal
